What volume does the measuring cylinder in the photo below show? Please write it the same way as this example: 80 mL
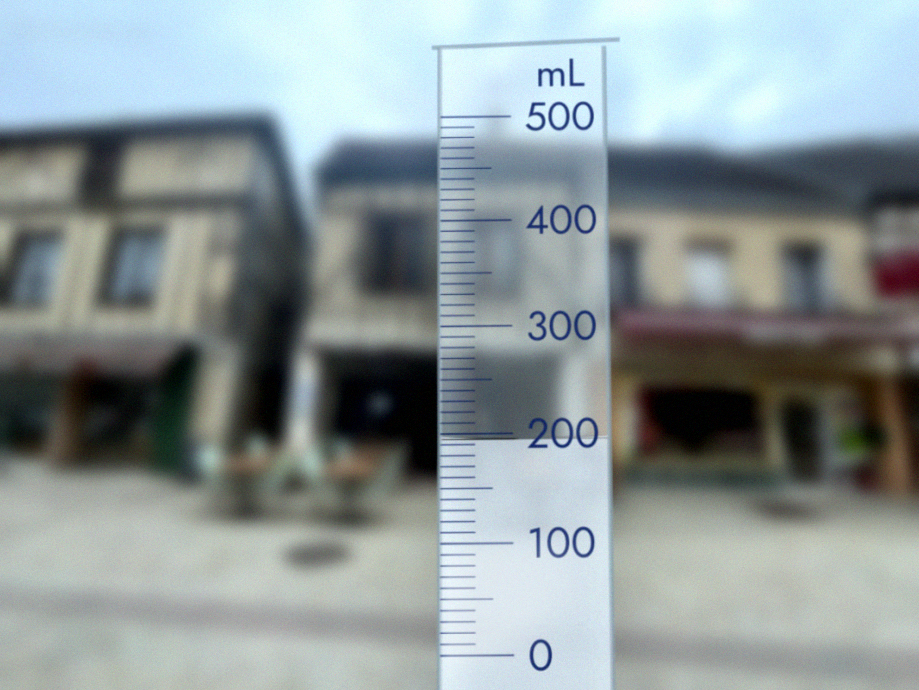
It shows 195 mL
